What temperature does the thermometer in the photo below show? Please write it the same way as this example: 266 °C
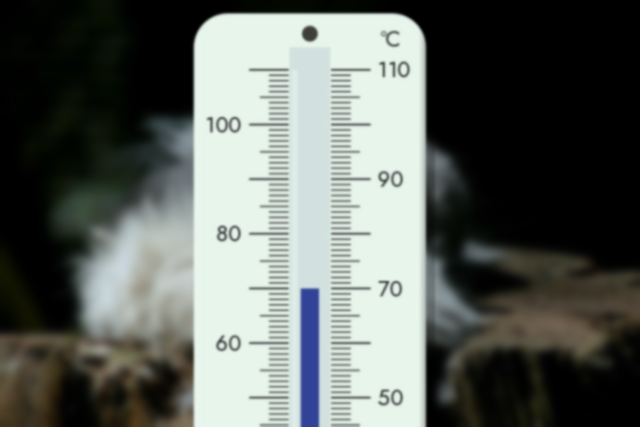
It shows 70 °C
